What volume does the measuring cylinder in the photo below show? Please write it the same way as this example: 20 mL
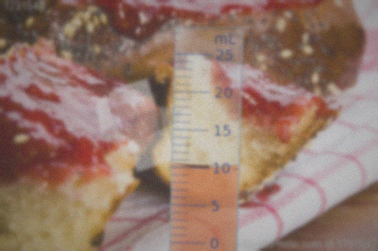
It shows 10 mL
